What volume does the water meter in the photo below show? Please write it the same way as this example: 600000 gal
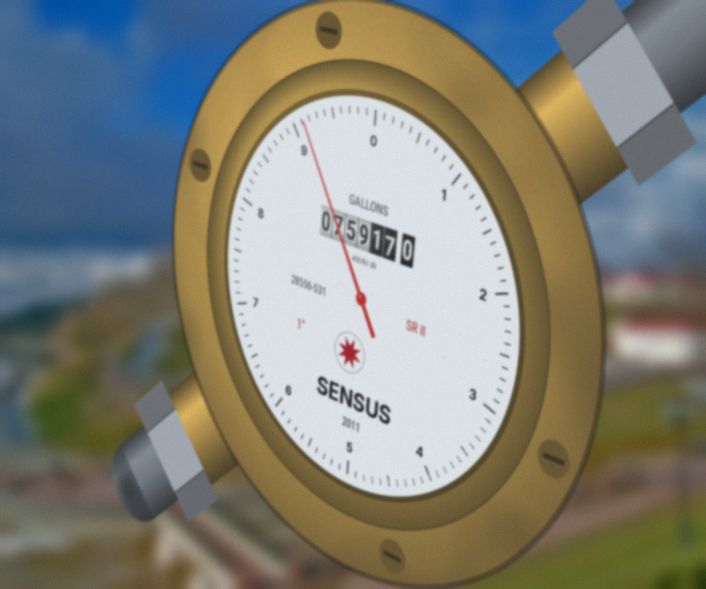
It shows 759169.1 gal
